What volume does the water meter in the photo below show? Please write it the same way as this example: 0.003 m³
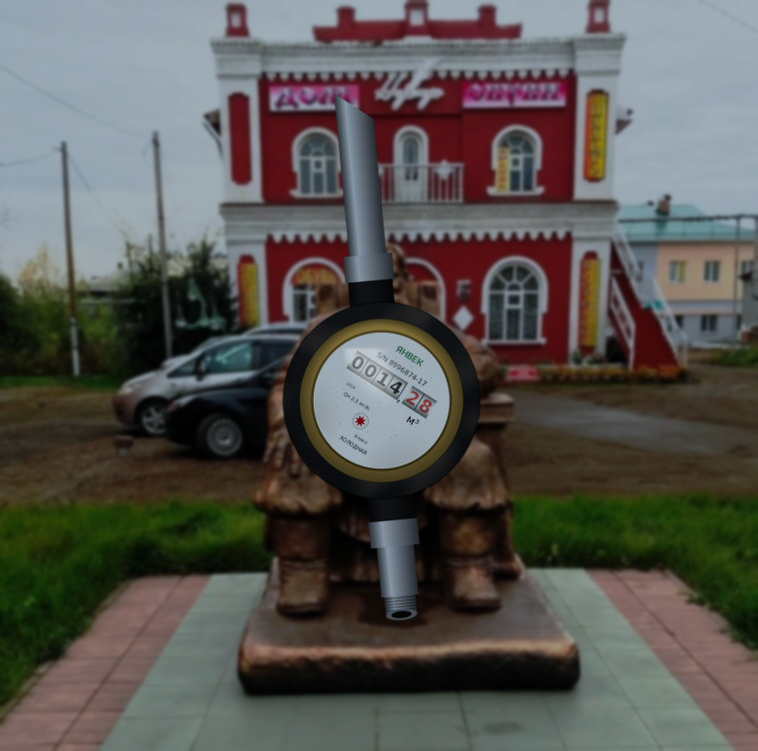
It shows 14.28 m³
